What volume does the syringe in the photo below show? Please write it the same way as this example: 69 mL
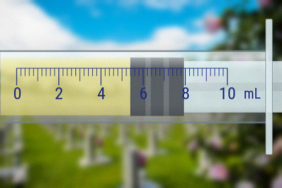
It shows 5.4 mL
